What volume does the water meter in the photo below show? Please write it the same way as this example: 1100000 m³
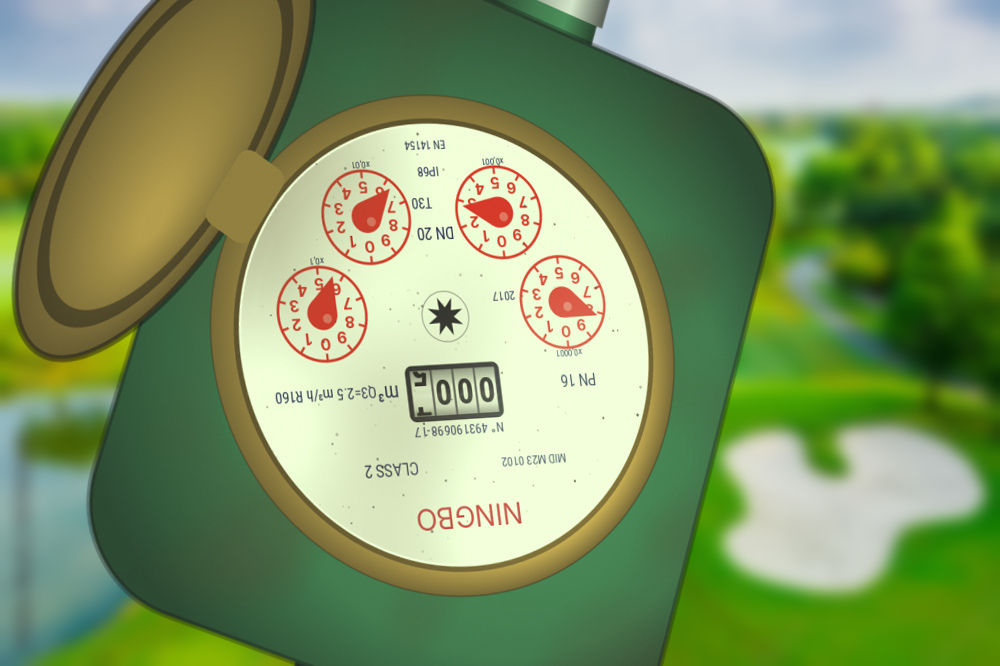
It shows 4.5628 m³
